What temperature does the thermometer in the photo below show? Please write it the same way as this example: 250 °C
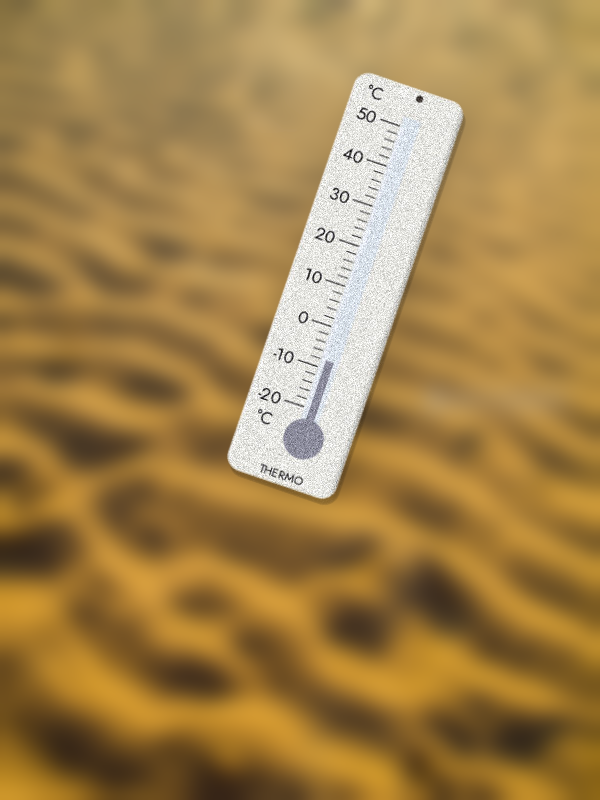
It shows -8 °C
